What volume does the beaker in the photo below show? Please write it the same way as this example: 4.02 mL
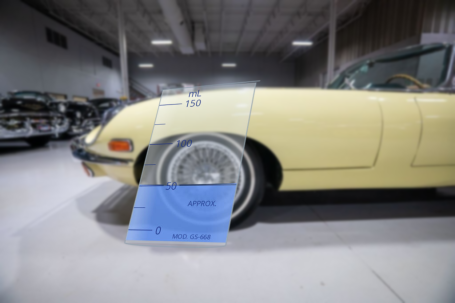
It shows 50 mL
